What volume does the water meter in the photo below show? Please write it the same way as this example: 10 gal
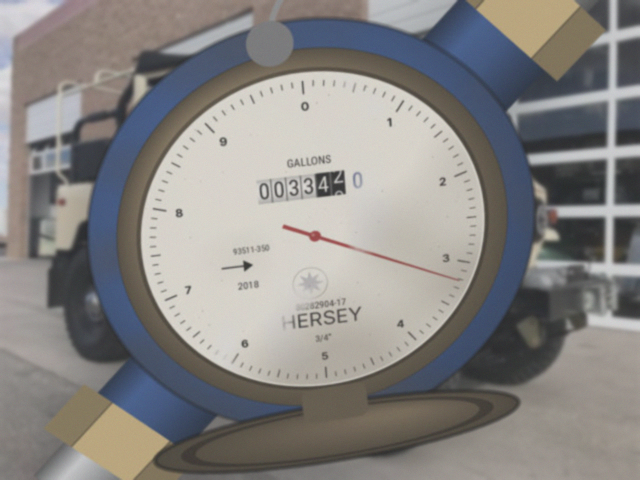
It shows 33423.2 gal
